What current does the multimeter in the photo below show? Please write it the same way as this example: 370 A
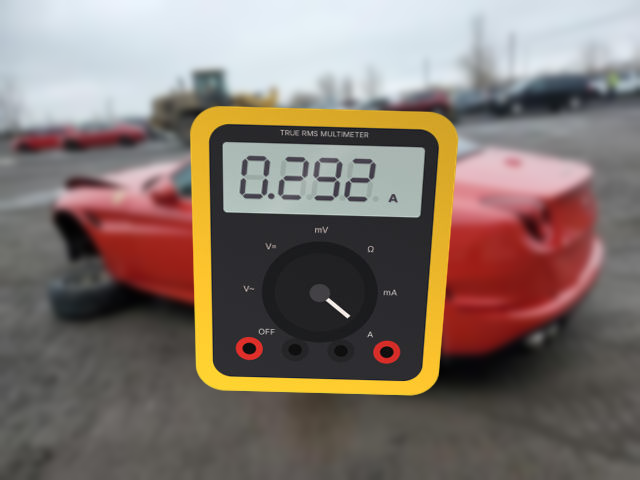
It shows 0.292 A
